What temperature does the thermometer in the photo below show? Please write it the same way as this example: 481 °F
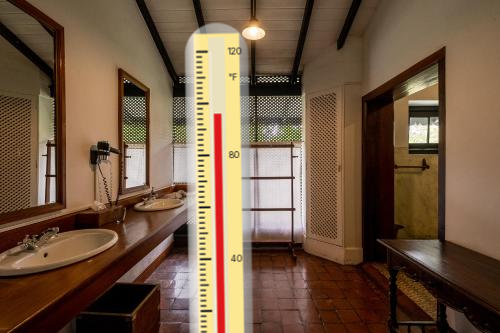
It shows 96 °F
